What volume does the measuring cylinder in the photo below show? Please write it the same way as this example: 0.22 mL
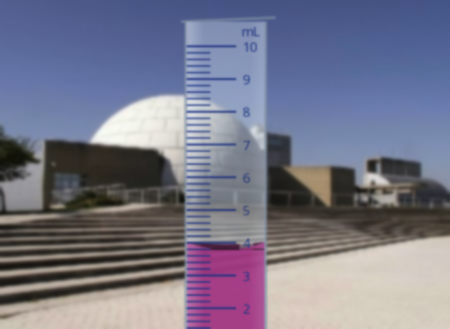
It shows 3.8 mL
